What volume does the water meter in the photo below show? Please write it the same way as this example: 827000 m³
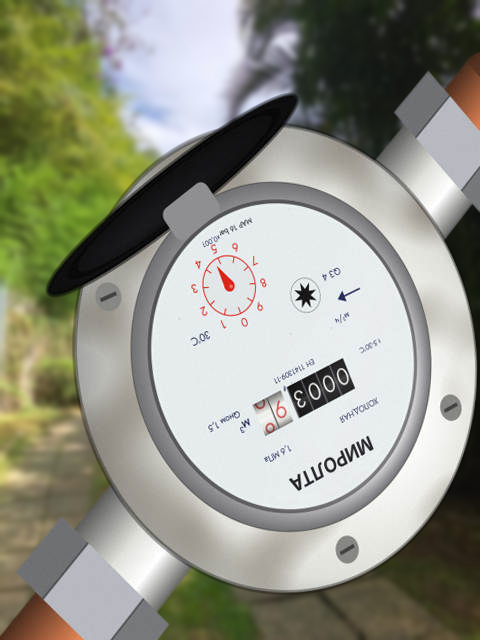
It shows 3.984 m³
